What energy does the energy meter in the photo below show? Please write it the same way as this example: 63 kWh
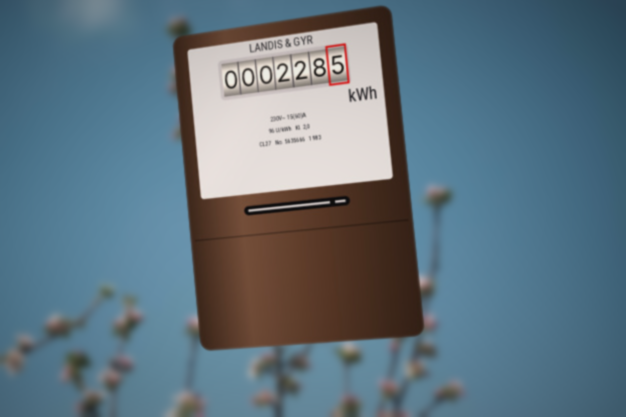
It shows 228.5 kWh
